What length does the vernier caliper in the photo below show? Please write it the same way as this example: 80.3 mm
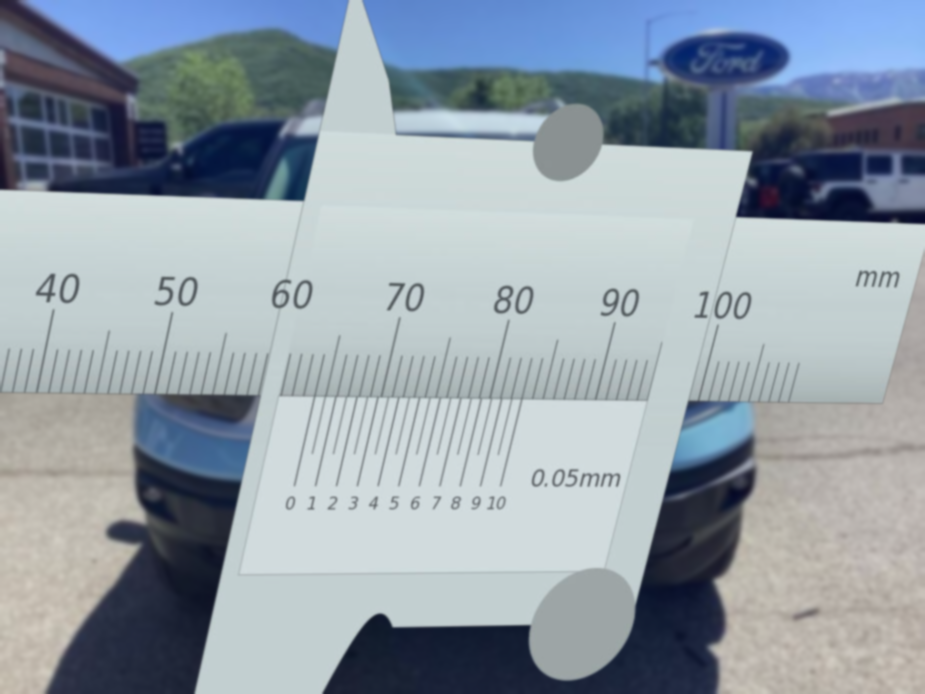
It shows 64.0 mm
